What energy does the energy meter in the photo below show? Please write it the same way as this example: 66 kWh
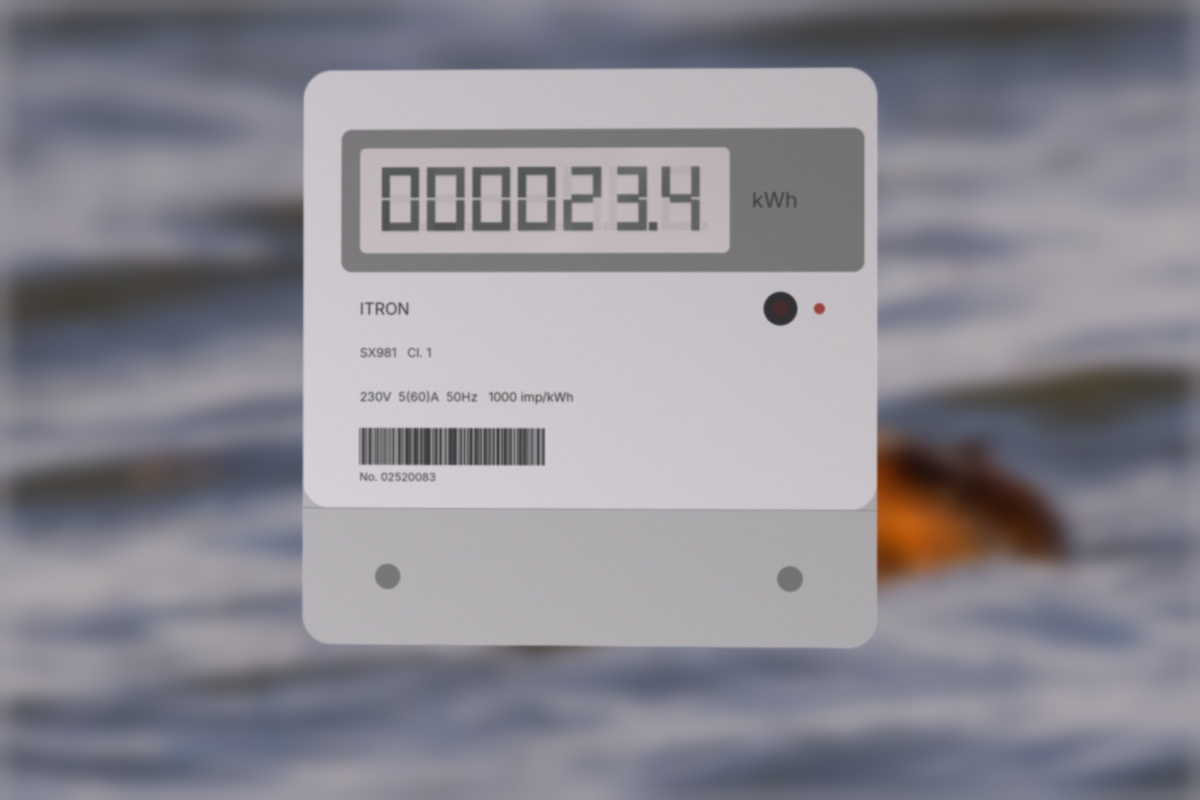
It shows 23.4 kWh
